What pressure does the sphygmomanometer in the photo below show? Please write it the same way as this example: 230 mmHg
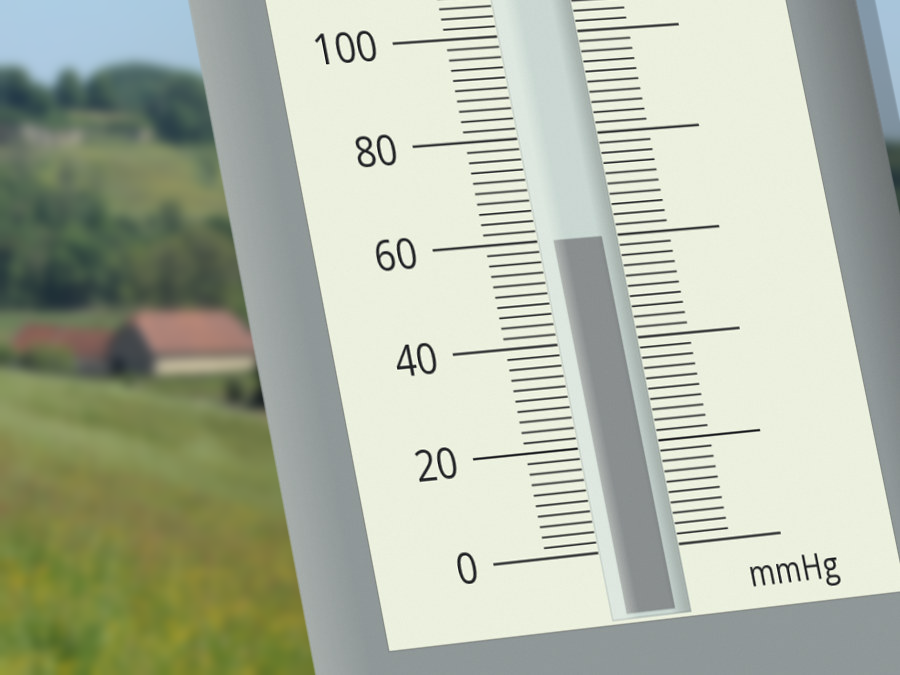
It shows 60 mmHg
